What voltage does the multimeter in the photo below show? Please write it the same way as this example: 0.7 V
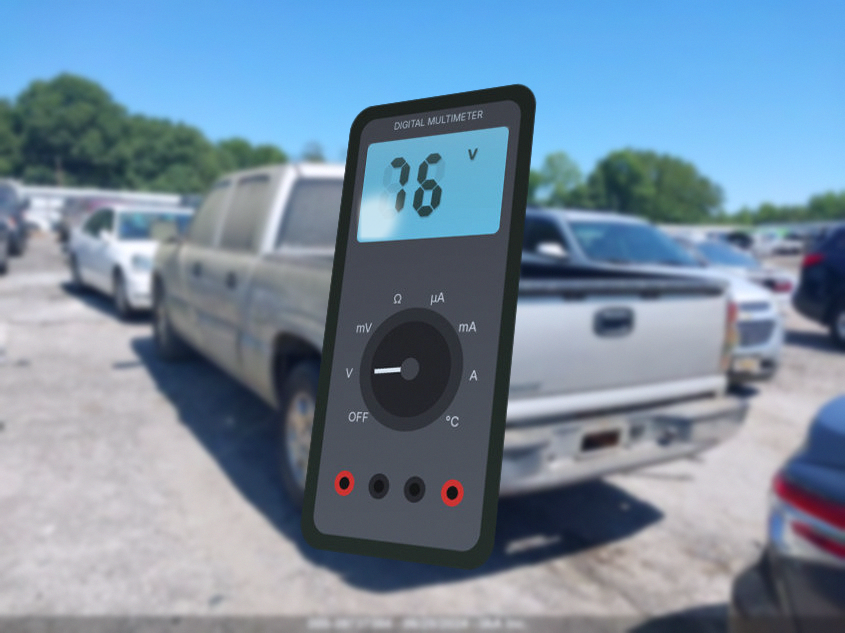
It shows 76 V
